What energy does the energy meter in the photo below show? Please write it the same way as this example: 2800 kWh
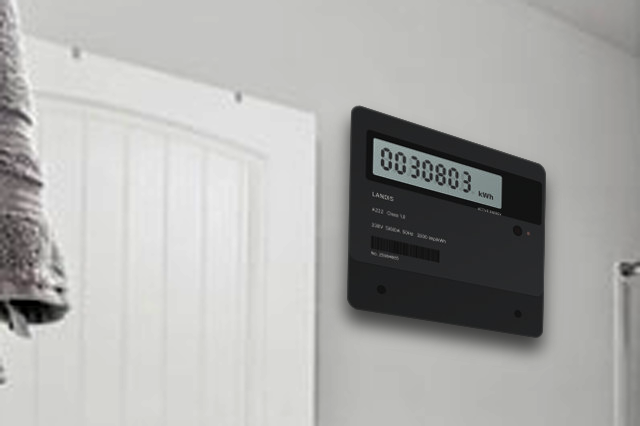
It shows 30803 kWh
